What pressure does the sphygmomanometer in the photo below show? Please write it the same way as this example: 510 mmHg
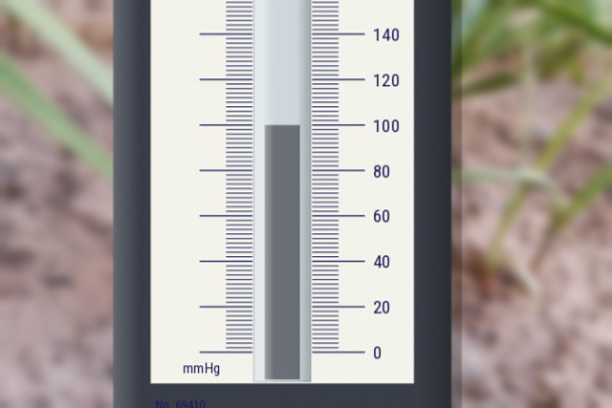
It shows 100 mmHg
